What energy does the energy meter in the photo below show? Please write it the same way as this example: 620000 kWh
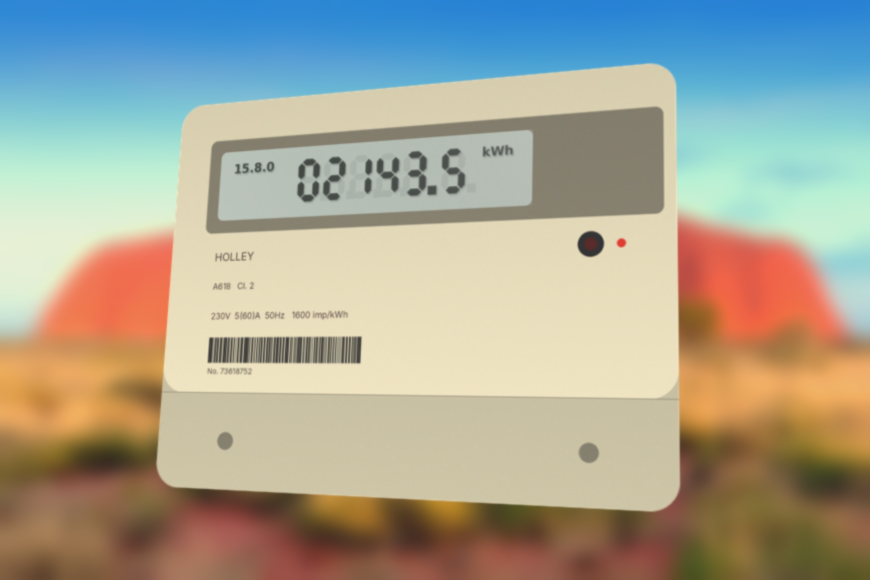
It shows 2143.5 kWh
